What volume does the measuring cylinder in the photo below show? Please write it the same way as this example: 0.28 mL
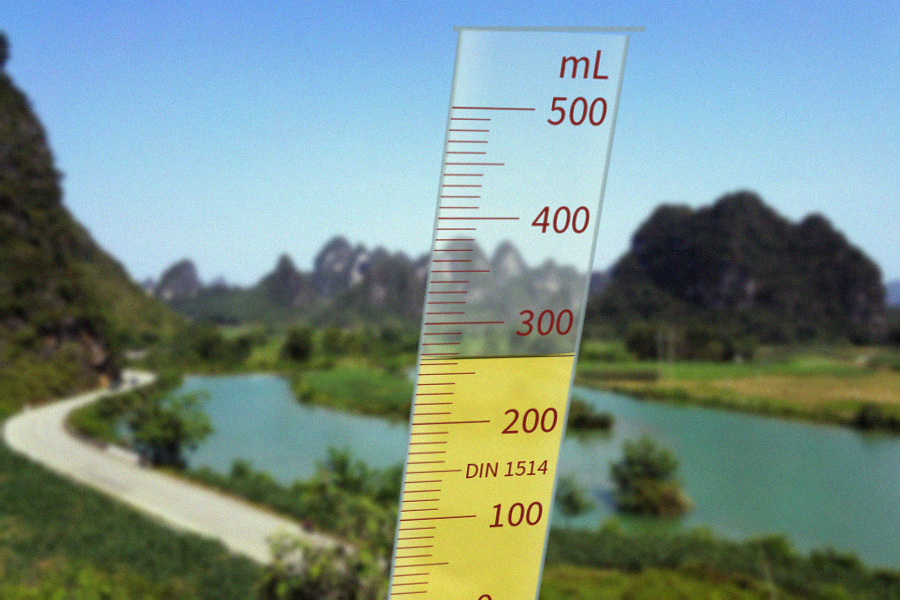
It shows 265 mL
